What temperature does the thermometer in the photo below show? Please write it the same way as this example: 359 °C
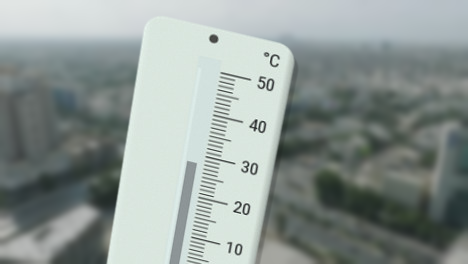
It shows 28 °C
